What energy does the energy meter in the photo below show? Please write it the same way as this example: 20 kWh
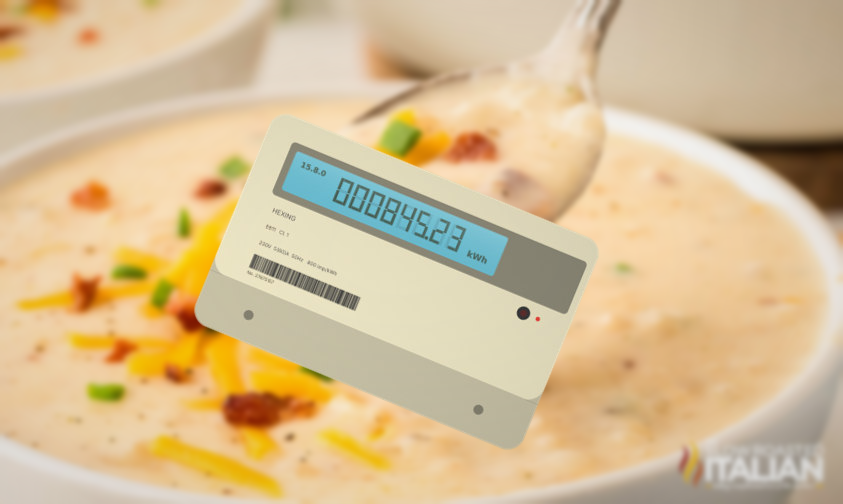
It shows 845.23 kWh
